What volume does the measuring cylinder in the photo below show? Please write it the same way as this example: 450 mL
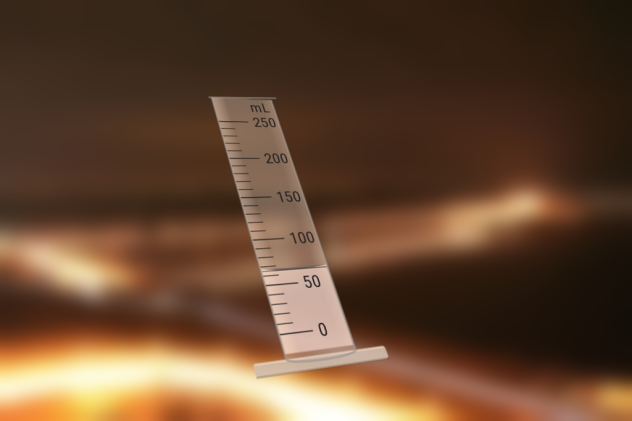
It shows 65 mL
